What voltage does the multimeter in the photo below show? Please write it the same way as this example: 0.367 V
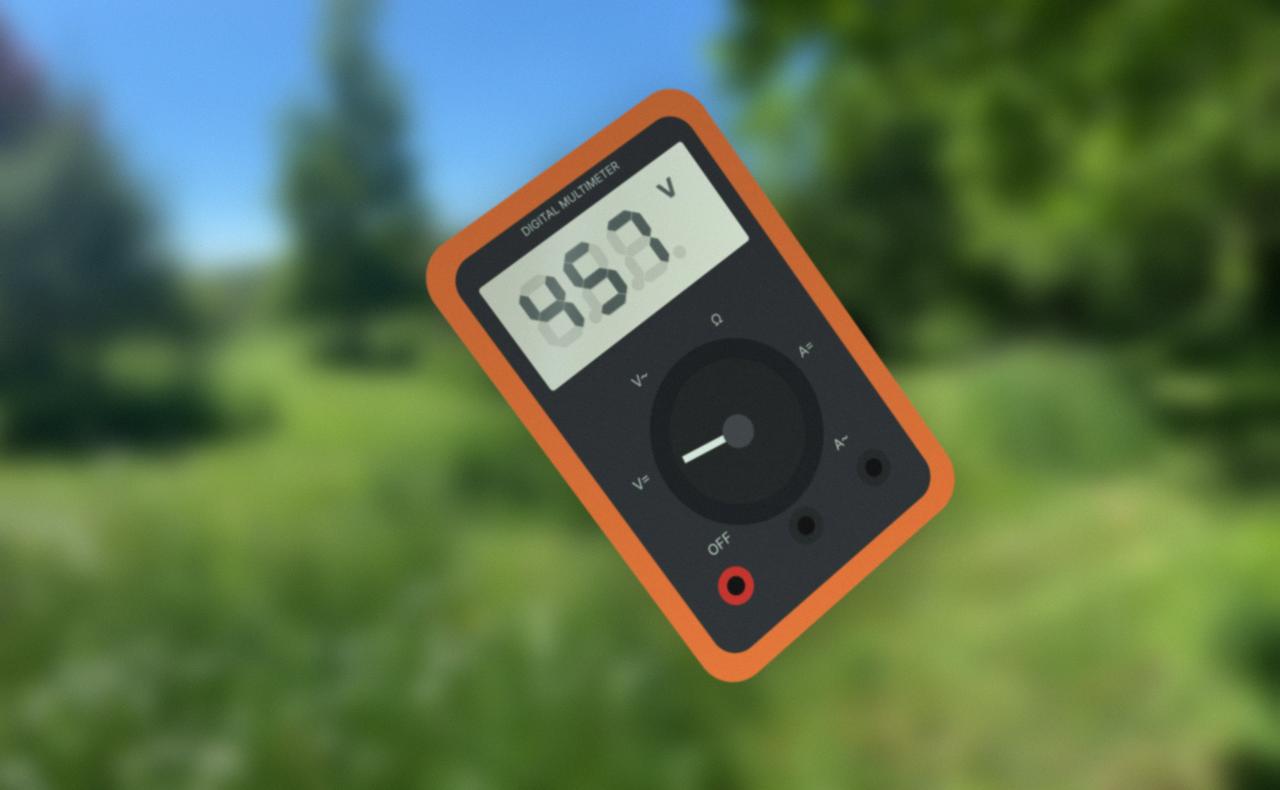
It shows 457 V
